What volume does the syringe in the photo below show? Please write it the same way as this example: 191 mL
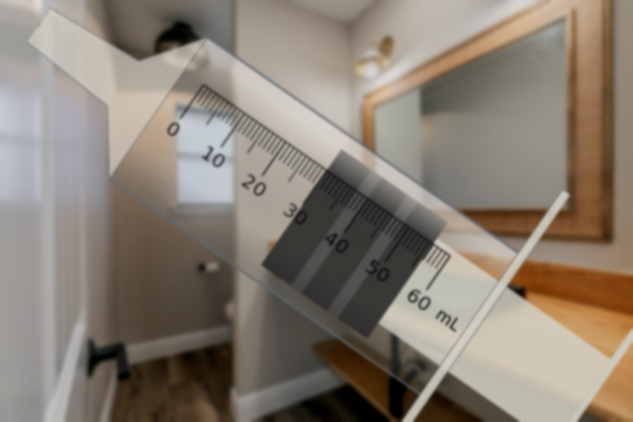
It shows 30 mL
